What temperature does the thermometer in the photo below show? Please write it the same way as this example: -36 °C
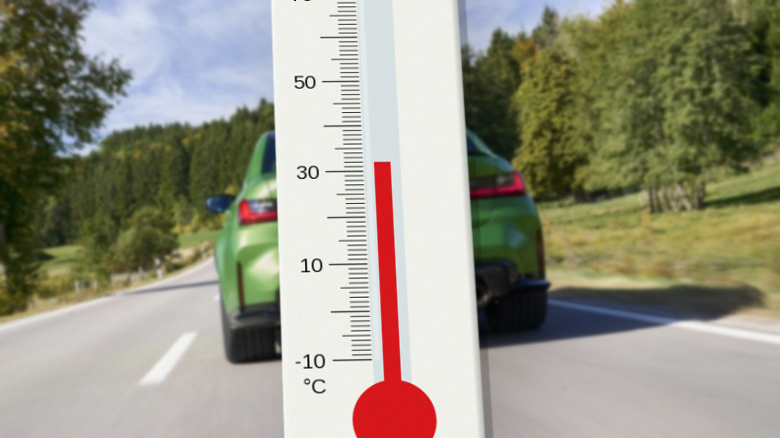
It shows 32 °C
